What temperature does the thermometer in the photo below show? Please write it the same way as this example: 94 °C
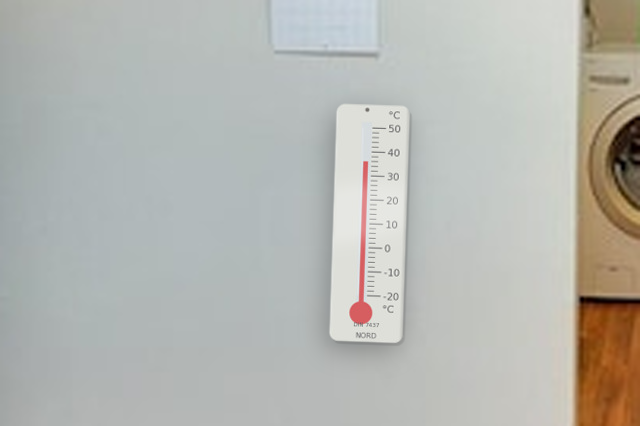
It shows 36 °C
